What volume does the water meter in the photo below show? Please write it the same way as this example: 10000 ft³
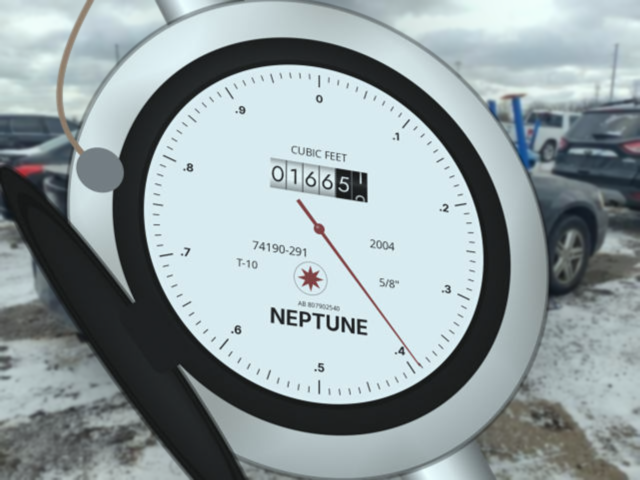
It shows 16651.39 ft³
